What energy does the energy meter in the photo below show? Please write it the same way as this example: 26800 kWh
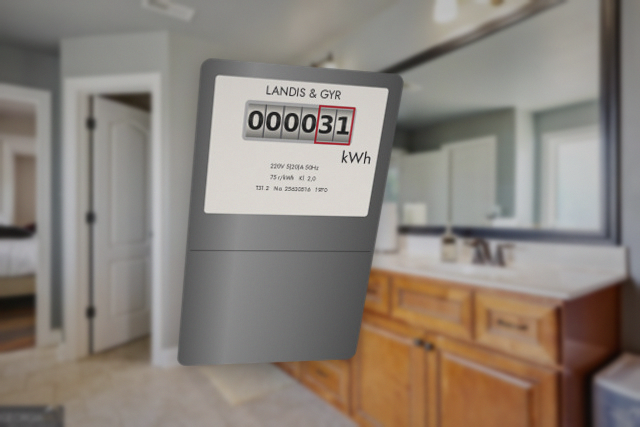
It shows 0.31 kWh
